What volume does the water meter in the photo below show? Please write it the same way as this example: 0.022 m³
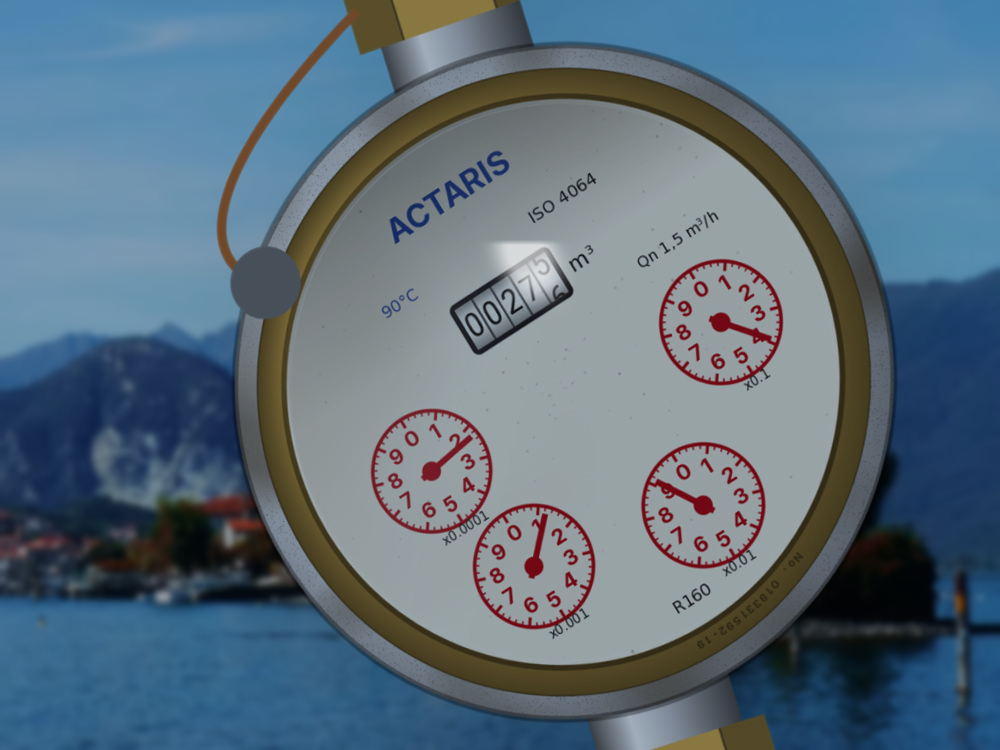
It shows 275.3912 m³
